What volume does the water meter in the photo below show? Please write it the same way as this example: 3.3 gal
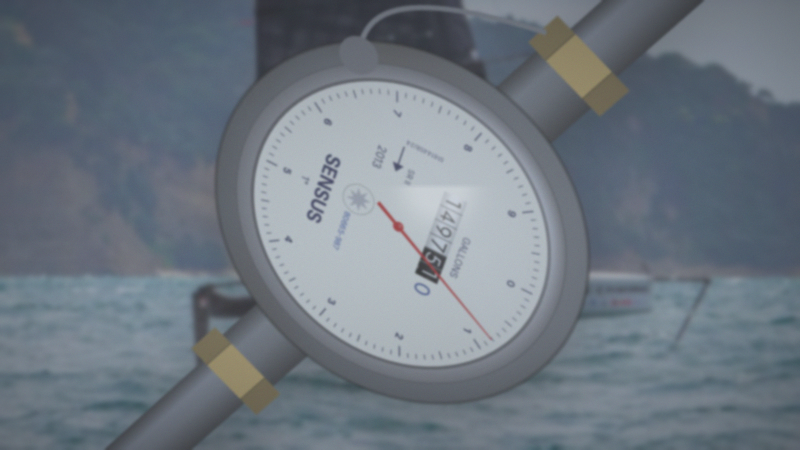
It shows 1497510.8 gal
